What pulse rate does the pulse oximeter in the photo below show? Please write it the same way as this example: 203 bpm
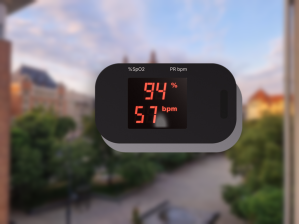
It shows 57 bpm
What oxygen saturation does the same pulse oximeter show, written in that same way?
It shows 94 %
